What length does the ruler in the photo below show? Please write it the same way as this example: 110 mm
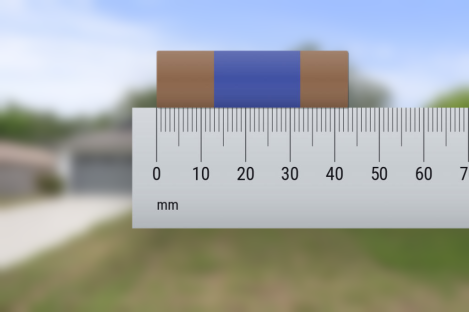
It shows 43 mm
